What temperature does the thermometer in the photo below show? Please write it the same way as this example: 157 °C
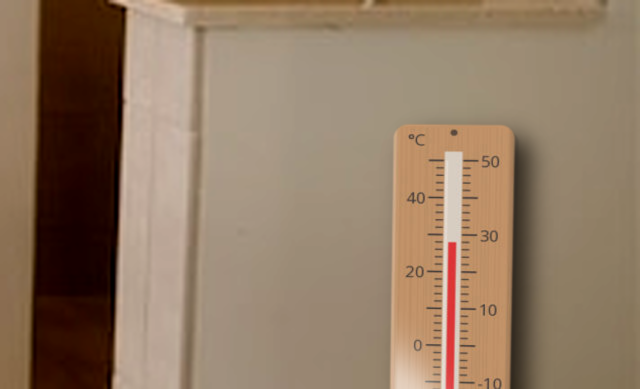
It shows 28 °C
